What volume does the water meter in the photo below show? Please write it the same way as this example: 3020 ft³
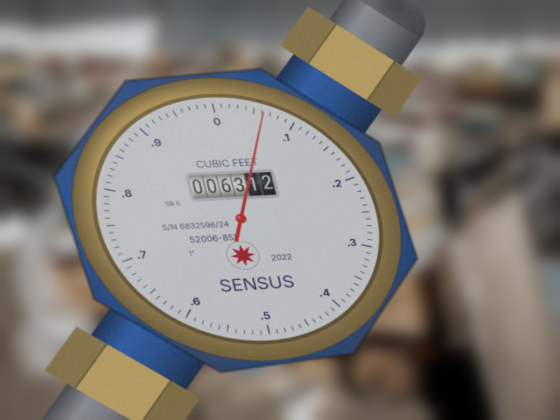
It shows 6312.06 ft³
